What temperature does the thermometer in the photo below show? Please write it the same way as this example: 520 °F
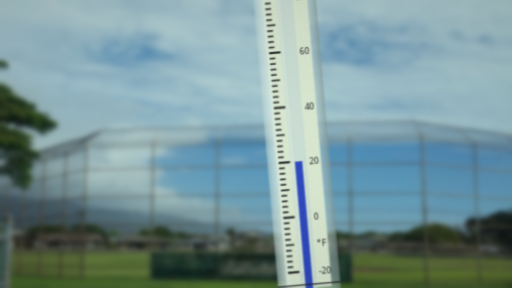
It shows 20 °F
